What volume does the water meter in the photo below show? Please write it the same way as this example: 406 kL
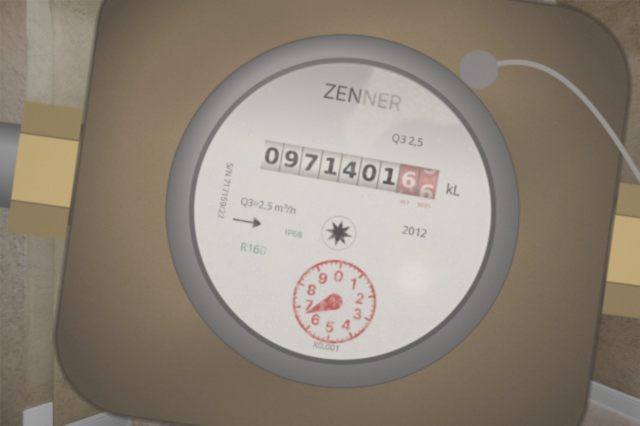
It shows 971401.656 kL
